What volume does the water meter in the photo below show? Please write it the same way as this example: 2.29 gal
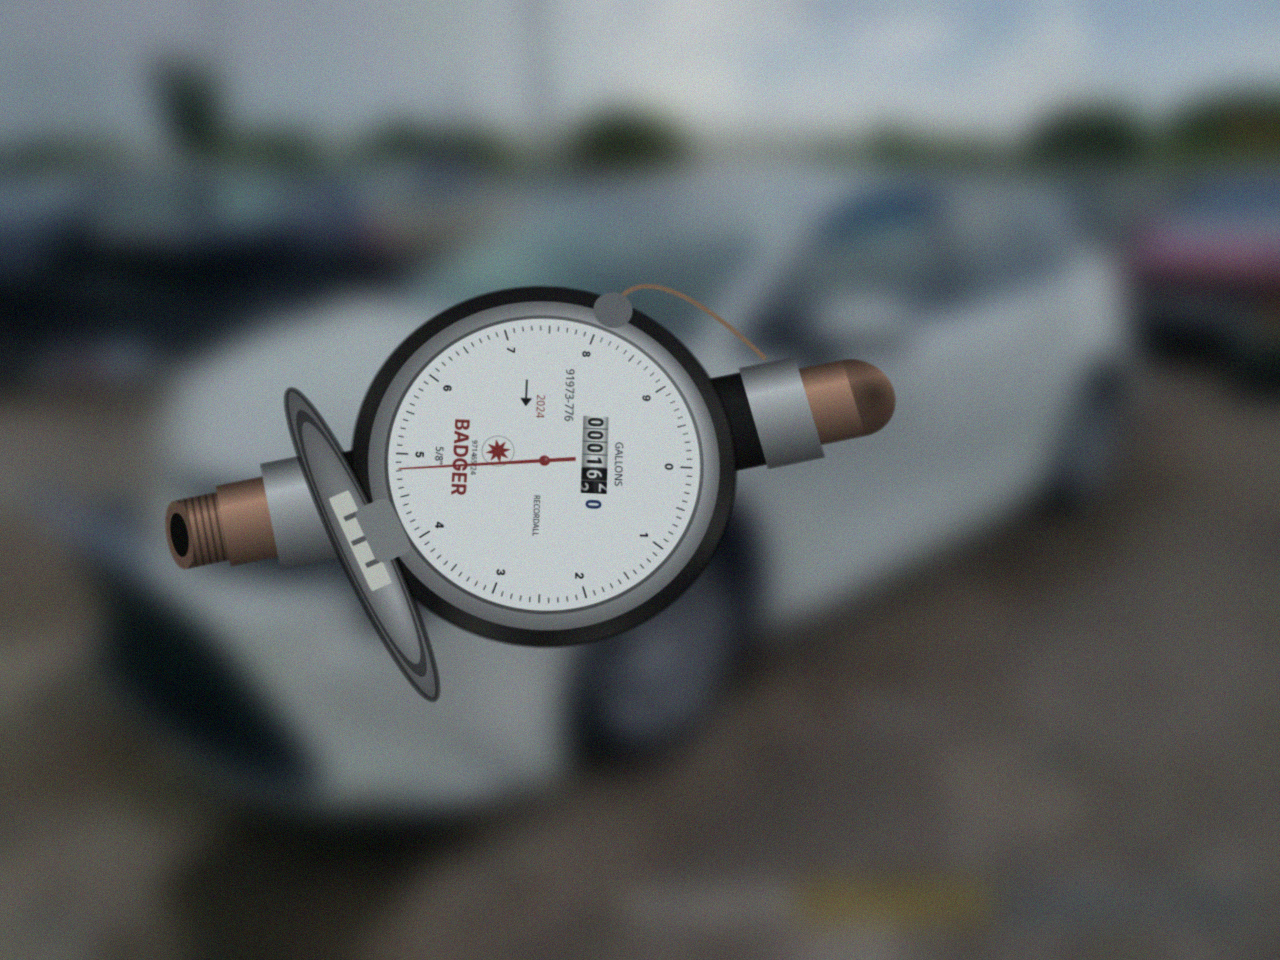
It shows 1624.8 gal
